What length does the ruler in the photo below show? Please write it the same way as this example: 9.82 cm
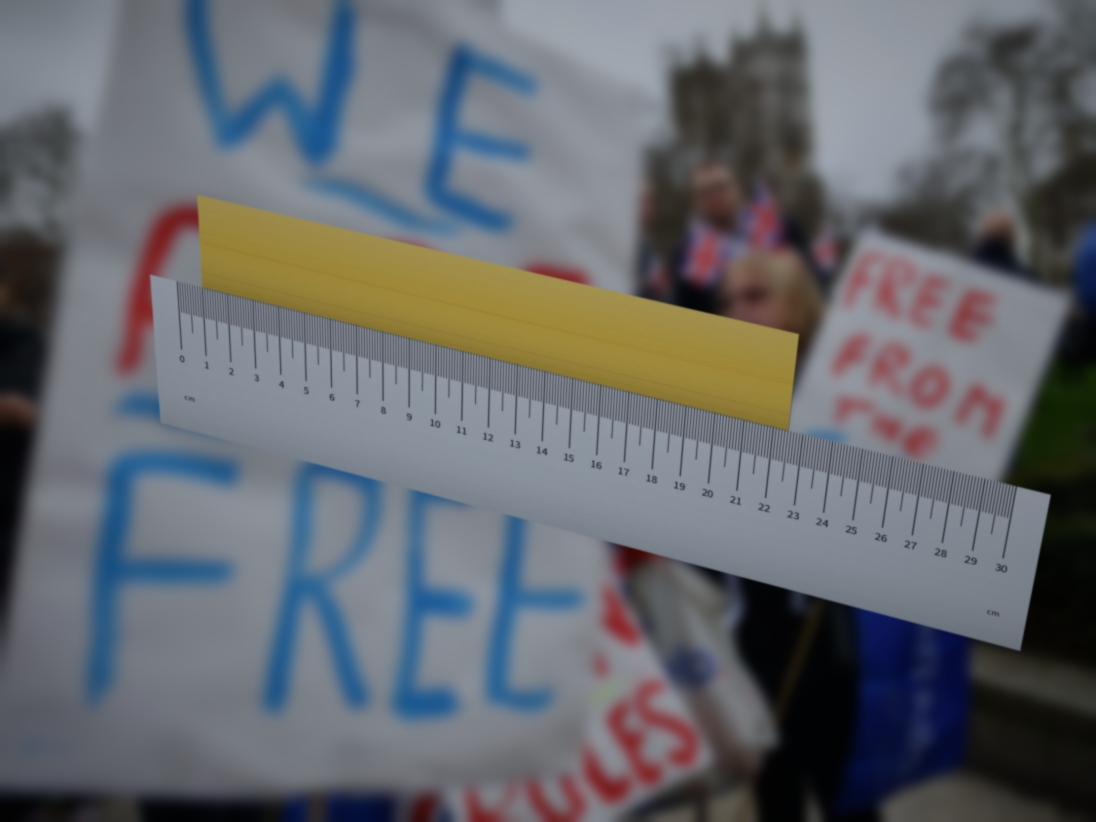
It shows 21.5 cm
